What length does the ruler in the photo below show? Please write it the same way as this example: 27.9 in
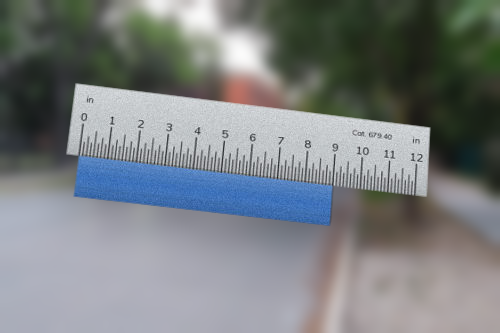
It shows 9 in
